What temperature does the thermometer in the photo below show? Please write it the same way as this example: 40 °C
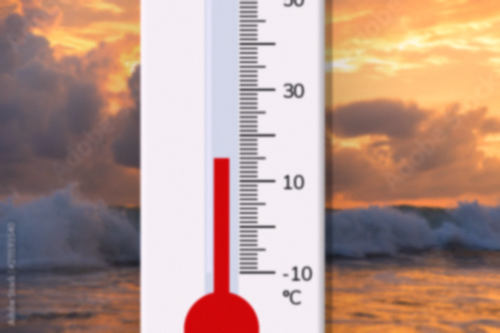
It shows 15 °C
